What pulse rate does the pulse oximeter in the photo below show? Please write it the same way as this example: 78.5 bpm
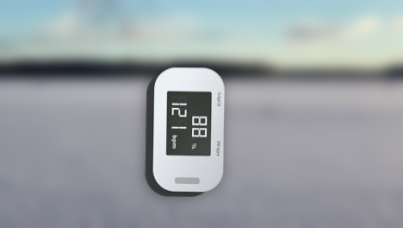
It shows 121 bpm
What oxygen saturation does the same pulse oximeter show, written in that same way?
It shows 88 %
